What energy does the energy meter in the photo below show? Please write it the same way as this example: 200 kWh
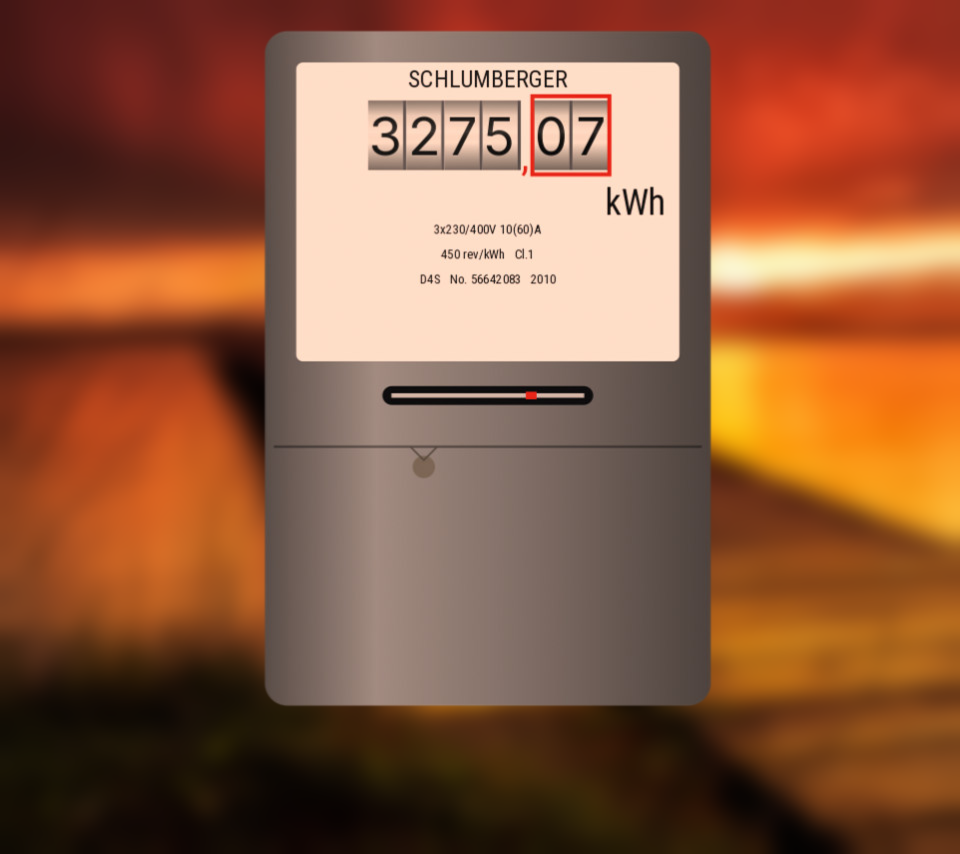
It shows 3275.07 kWh
